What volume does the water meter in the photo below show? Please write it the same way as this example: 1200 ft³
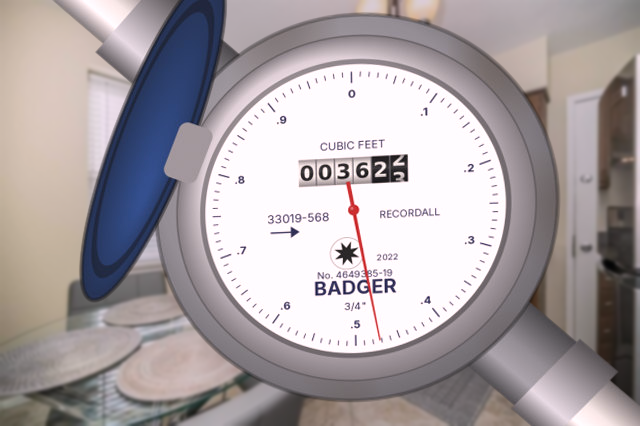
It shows 3622.47 ft³
